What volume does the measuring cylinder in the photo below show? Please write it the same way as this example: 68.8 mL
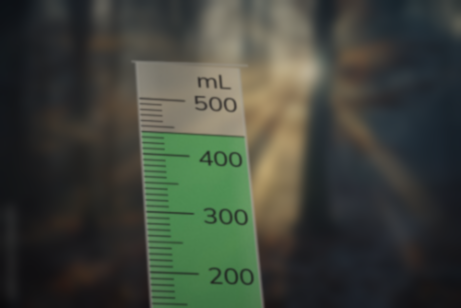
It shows 440 mL
